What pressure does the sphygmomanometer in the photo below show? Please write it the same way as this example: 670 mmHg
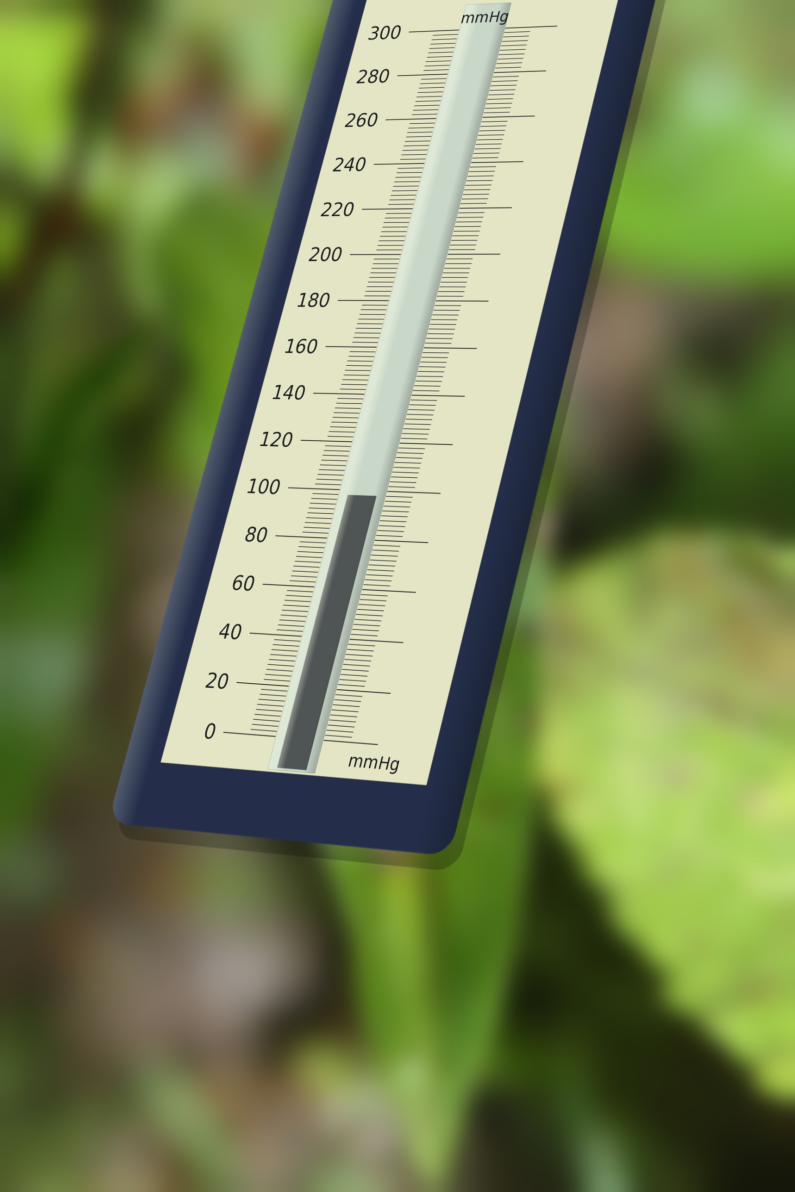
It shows 98 mmHg
